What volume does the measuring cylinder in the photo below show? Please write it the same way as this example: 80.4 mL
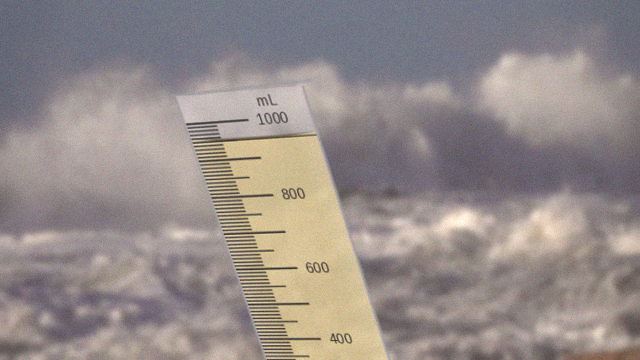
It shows 950 mL
